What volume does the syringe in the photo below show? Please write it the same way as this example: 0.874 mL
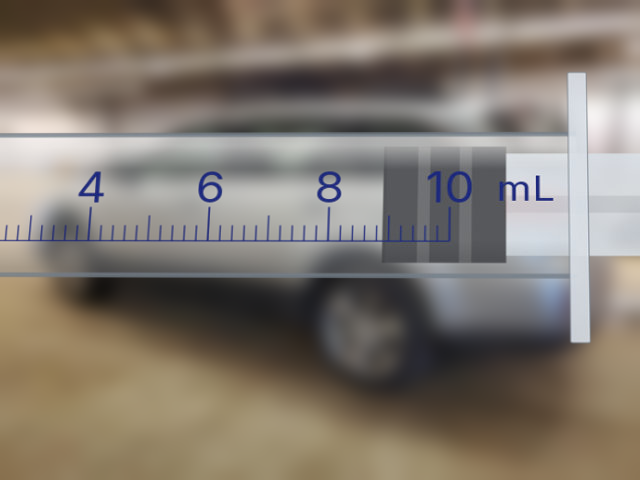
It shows 8.9 mL
